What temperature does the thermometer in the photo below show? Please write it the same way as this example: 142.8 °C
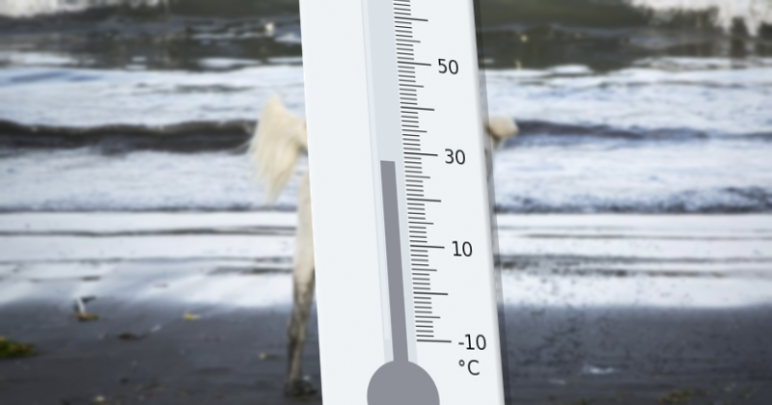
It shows 28 °C
